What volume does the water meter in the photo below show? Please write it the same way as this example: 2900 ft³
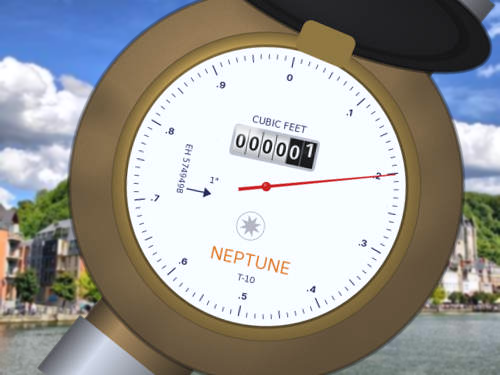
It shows 1.20 ft³
